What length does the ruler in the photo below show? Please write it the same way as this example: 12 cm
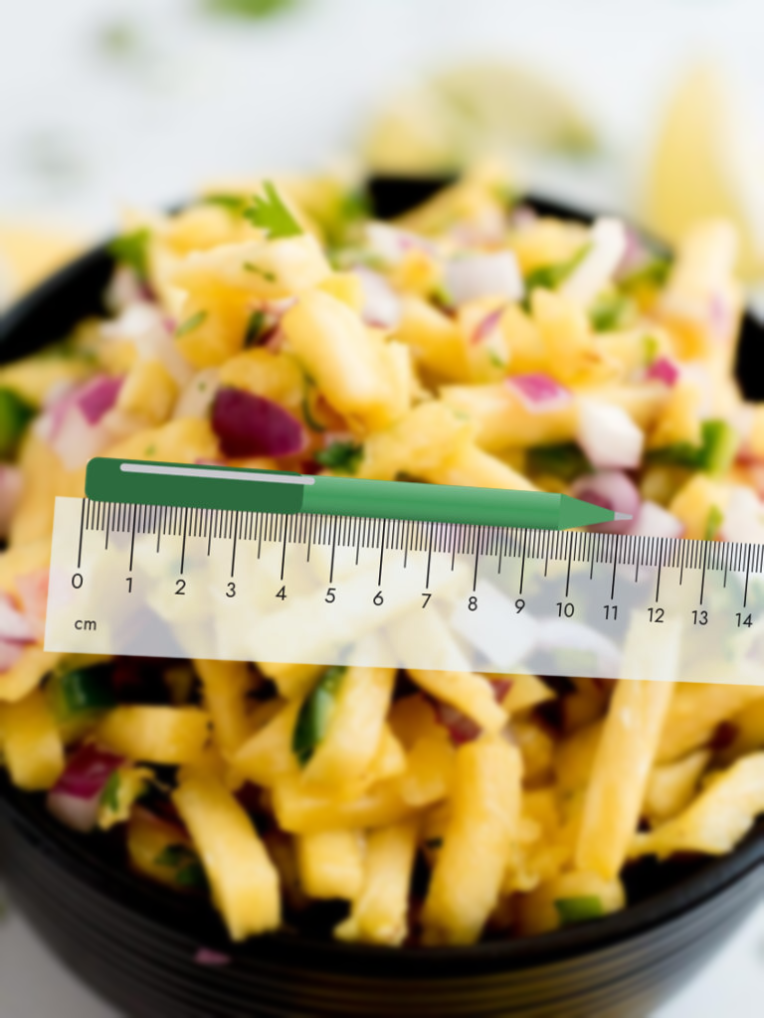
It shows 11.3 cm
